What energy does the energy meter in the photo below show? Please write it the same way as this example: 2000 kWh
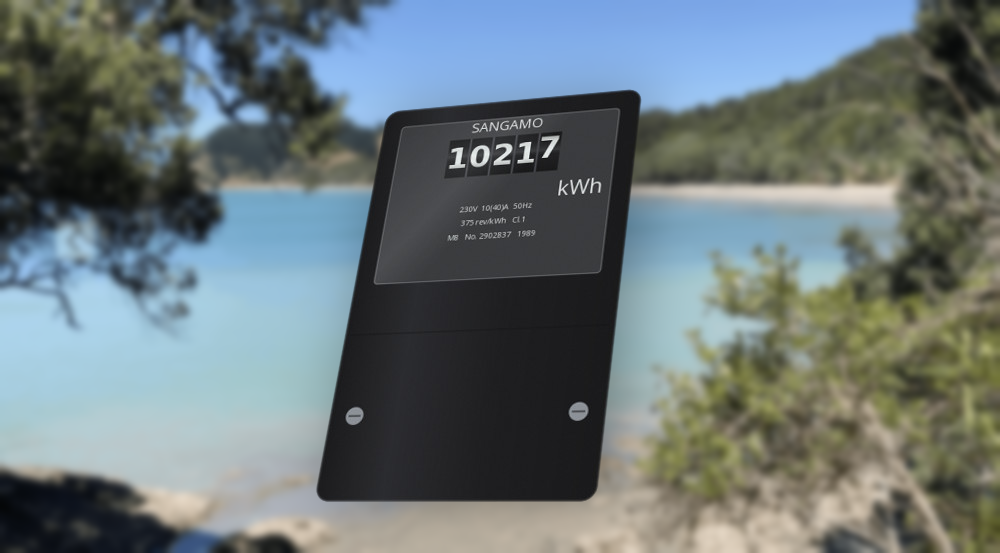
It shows 10217 kWh
